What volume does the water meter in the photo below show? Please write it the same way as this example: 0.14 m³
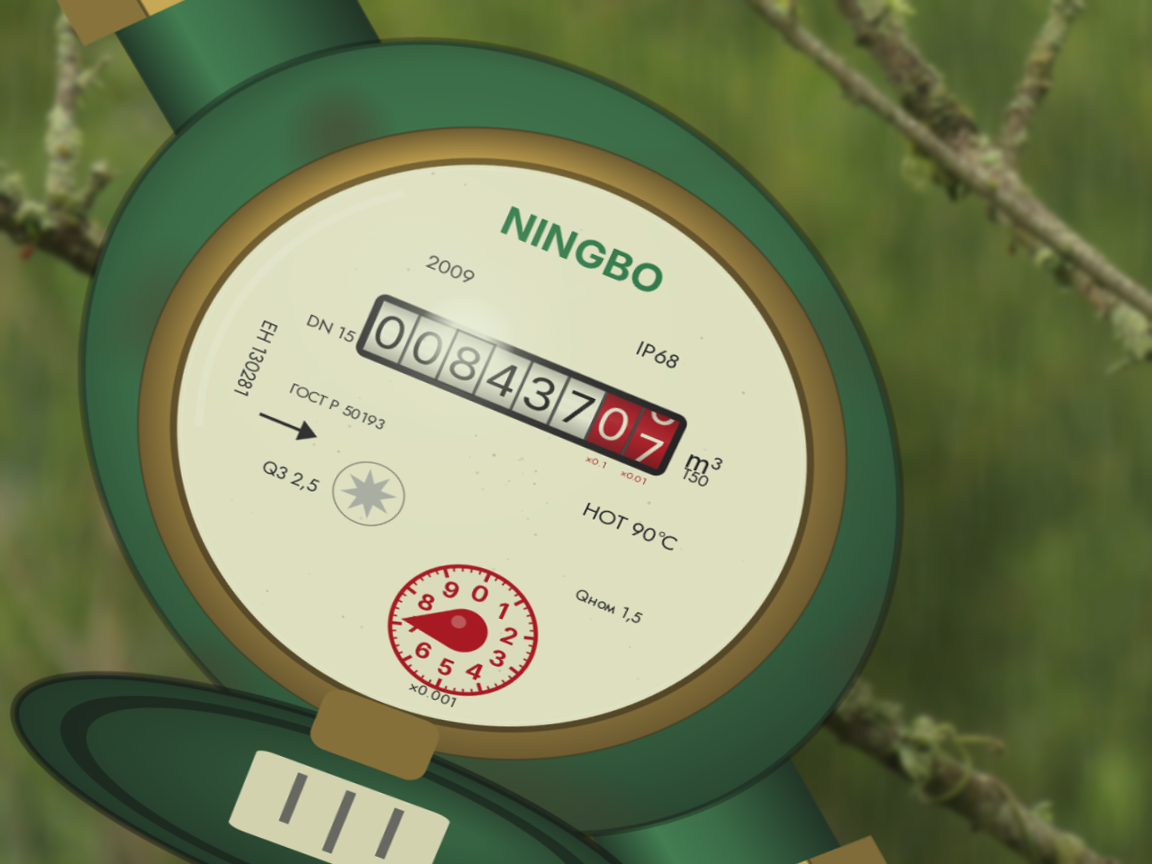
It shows 8437.067 m³
